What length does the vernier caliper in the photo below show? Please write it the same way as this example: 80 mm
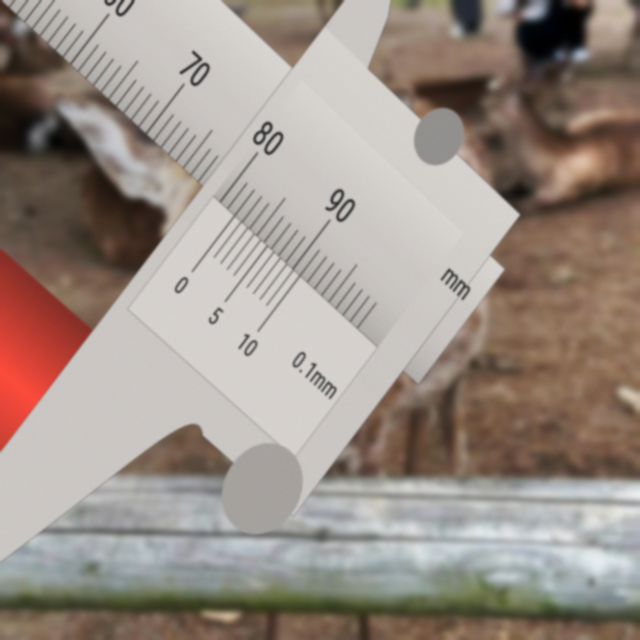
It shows 82.0 mm
